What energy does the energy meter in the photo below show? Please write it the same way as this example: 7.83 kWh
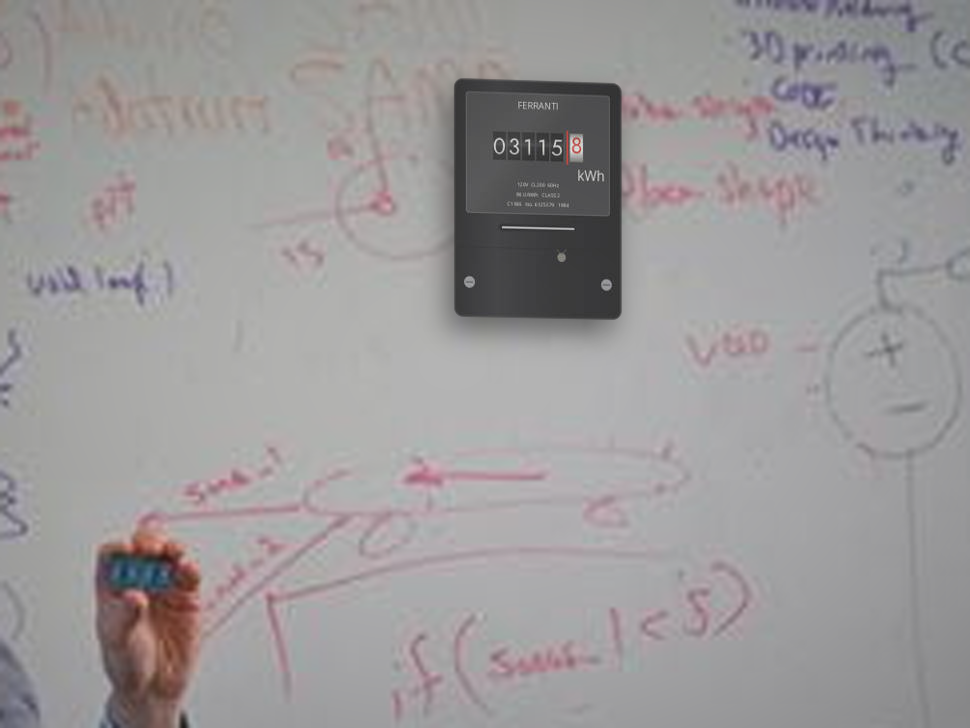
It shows 3115.8 kWh
